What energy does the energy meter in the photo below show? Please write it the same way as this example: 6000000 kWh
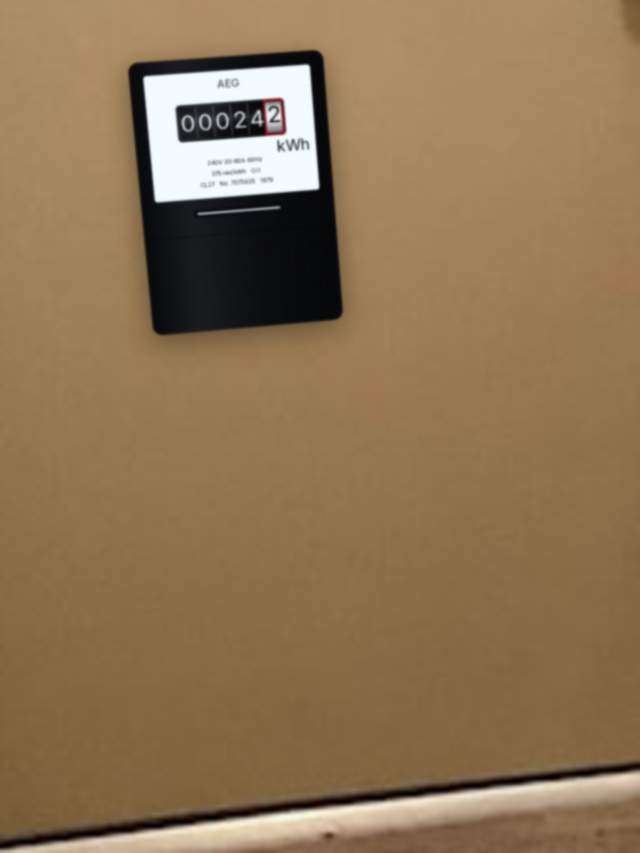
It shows 24.2 kWh
